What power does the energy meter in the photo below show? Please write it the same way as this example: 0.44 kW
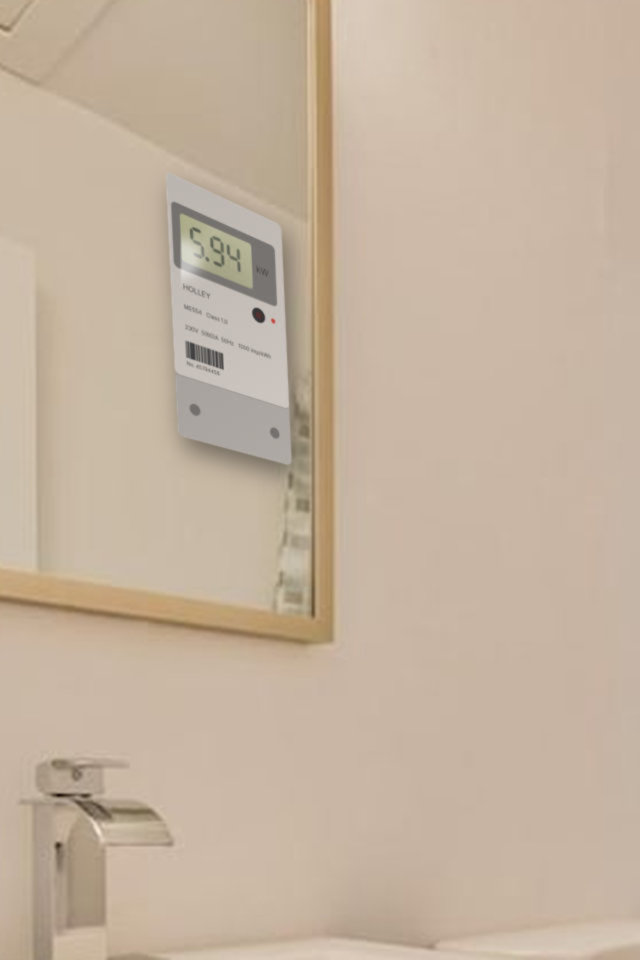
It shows 5.94 kW
